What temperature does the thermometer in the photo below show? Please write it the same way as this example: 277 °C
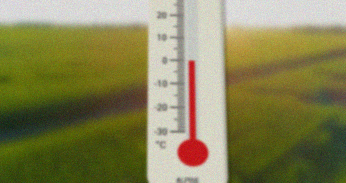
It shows 0 °C
